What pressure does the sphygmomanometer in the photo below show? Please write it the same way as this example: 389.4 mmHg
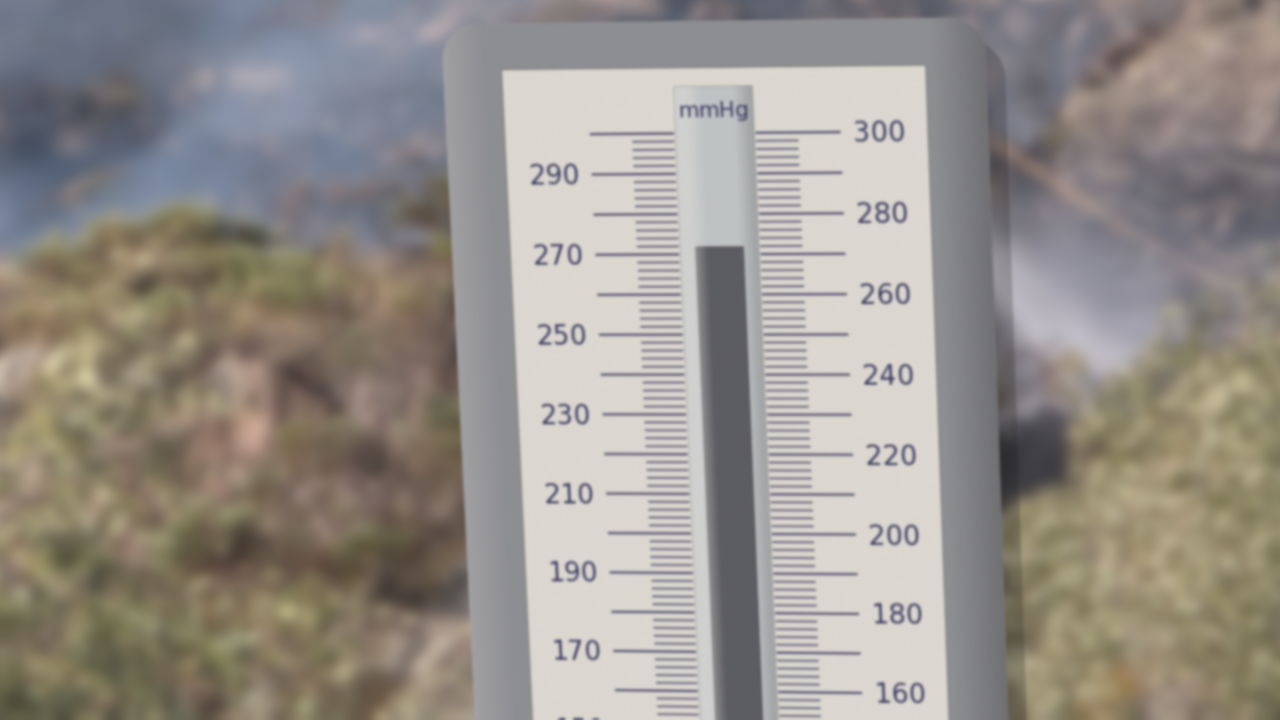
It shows 272 mmHg
